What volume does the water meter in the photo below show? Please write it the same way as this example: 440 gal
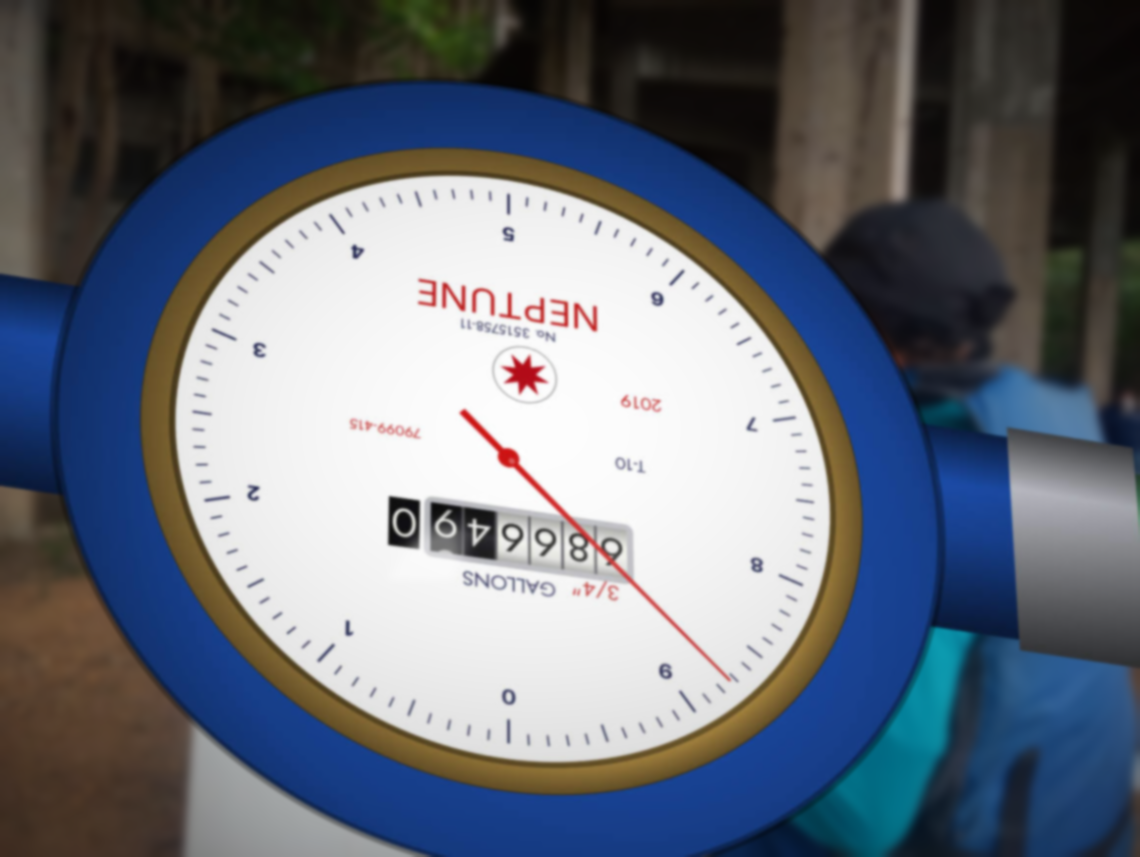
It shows 6866488.7 gal
